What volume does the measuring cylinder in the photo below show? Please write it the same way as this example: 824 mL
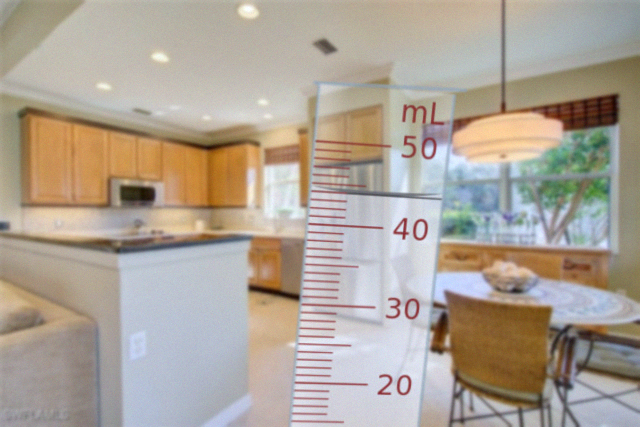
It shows 44 mL
